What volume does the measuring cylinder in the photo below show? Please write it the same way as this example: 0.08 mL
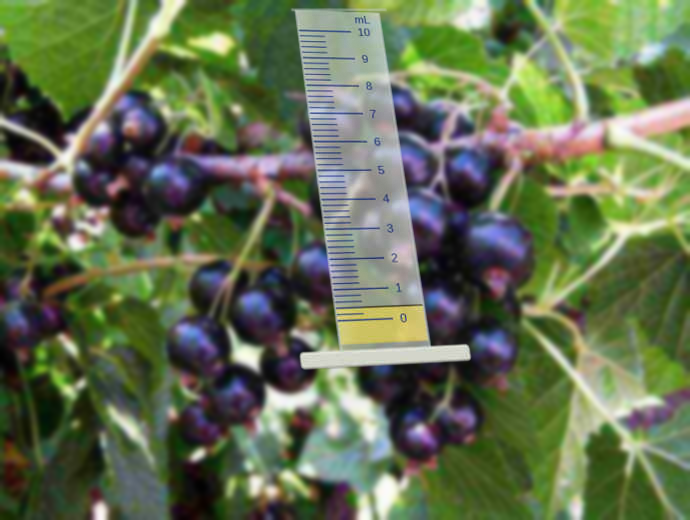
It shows 0.4 mL
